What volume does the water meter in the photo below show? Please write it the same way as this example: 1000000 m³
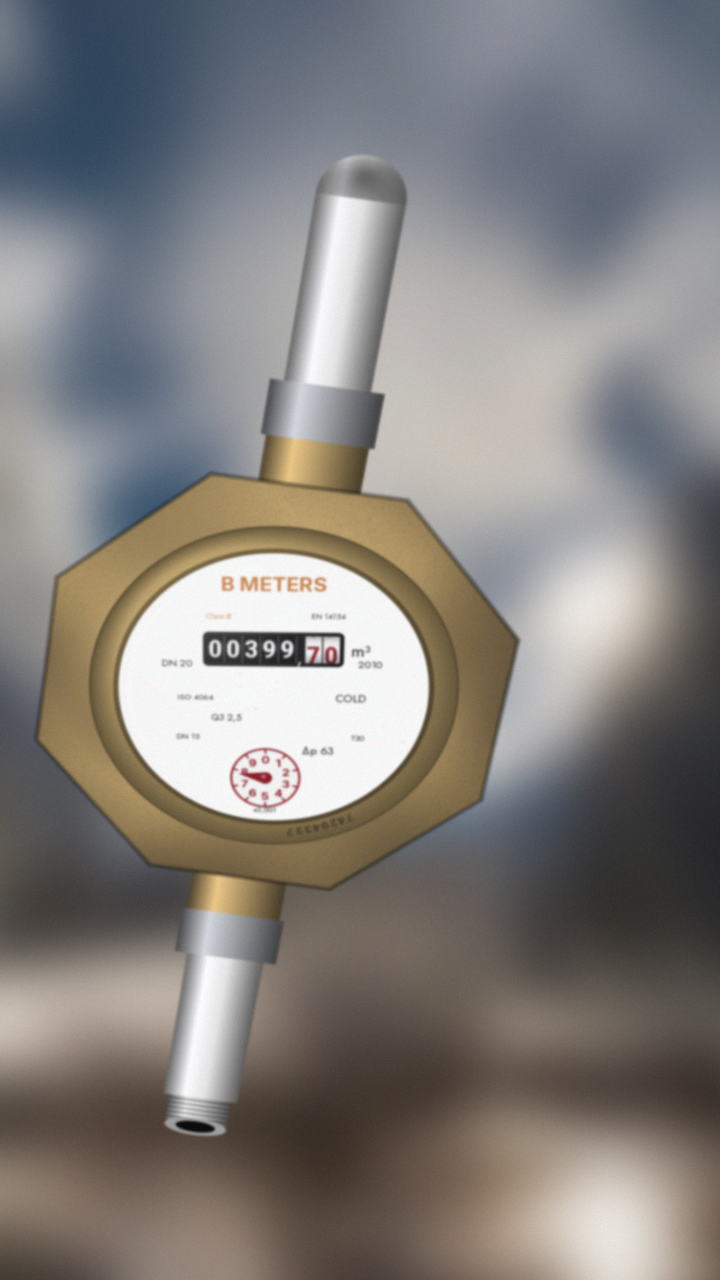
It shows 399.697 m³
